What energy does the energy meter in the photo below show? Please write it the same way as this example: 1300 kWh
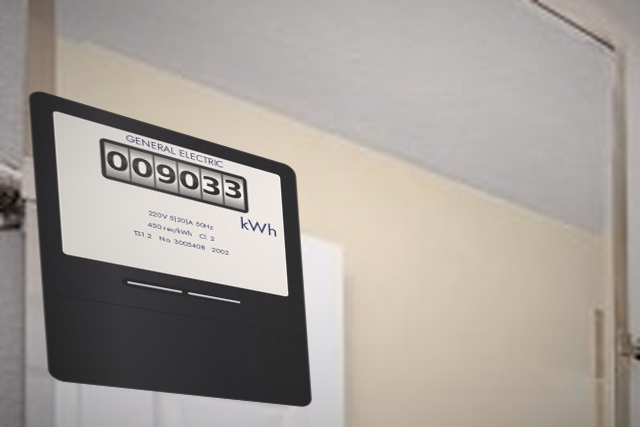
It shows 9033 kWh
